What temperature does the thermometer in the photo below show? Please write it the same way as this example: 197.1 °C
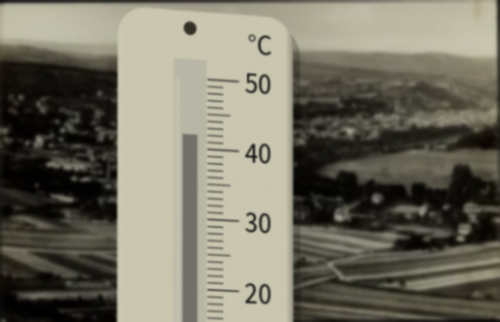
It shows 42 °C
